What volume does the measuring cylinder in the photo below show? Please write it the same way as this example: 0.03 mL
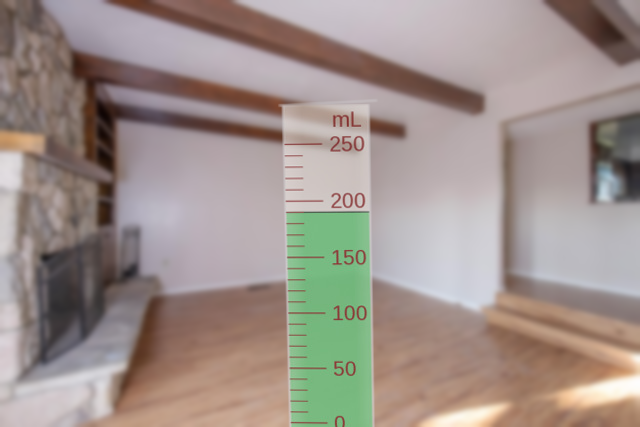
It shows 190 mL
